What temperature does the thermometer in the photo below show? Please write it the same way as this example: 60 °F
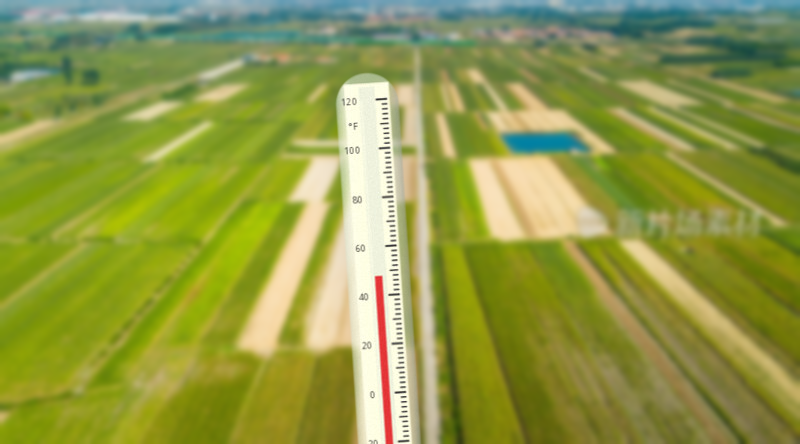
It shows 48 °F
